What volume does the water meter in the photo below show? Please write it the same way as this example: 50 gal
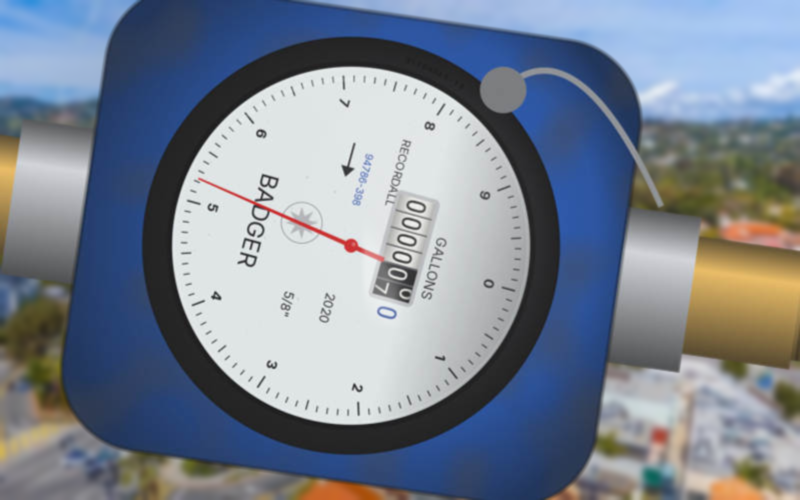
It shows 65.2 gal
